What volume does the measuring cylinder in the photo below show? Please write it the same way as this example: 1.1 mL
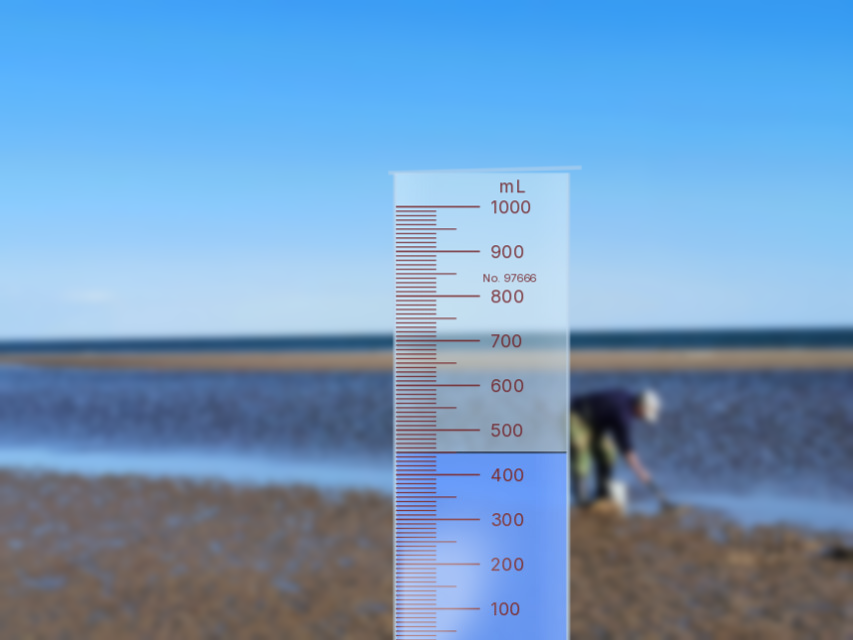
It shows 450 mL
